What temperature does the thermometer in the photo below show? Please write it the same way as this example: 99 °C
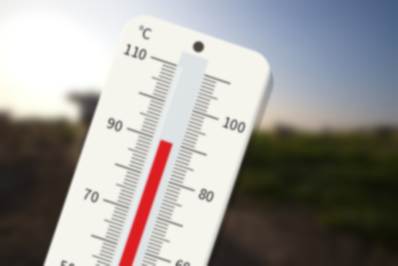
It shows 90 °C
